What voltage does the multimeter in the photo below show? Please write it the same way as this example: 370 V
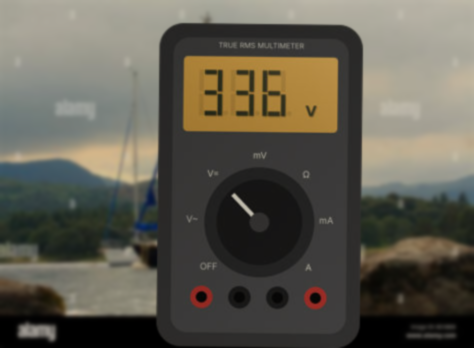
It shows 336 V
